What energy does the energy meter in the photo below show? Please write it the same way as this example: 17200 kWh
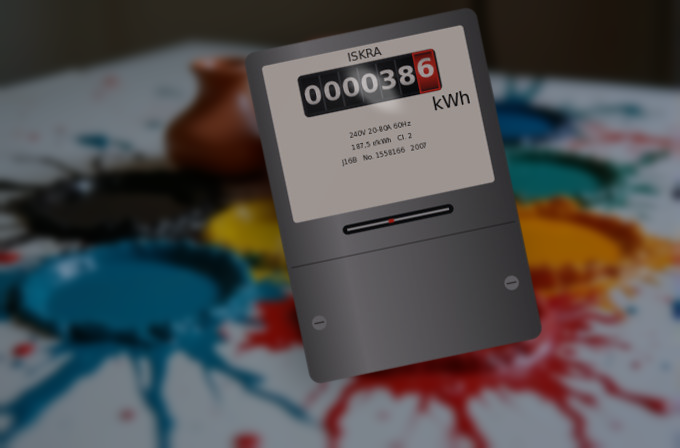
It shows 38.6 kWh
